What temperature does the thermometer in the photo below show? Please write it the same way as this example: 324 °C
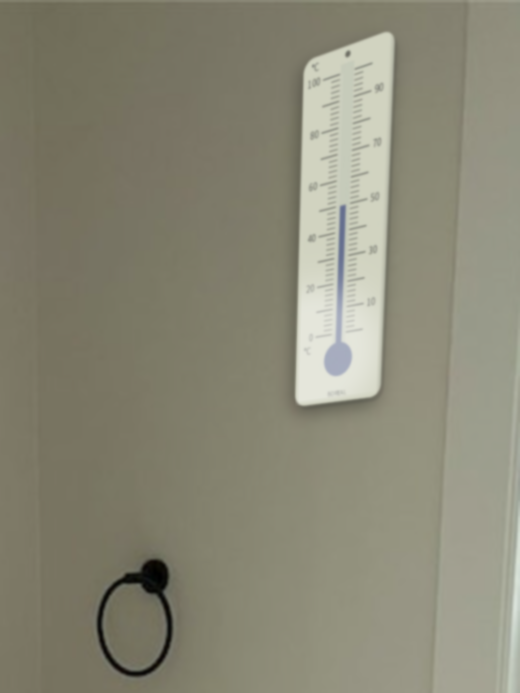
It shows 50 °C
